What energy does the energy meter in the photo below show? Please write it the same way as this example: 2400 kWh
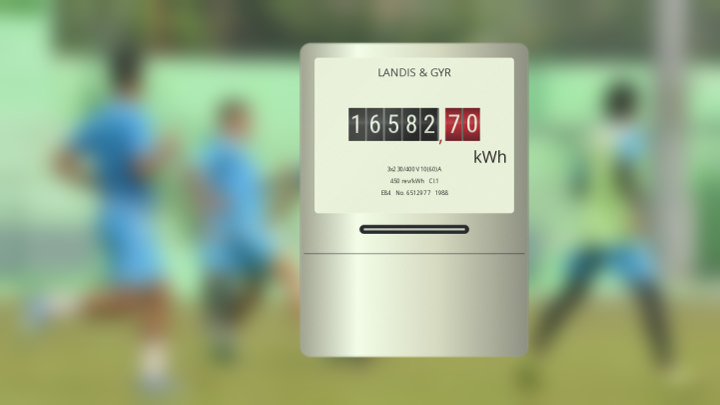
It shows 16582.70 kWh
